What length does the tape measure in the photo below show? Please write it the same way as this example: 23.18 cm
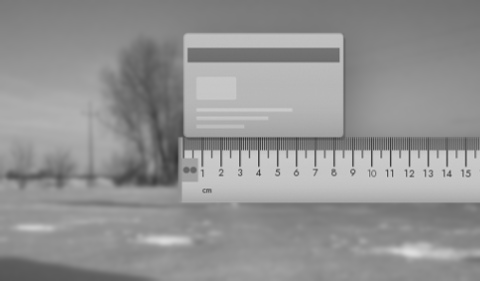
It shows 8.5 cm
